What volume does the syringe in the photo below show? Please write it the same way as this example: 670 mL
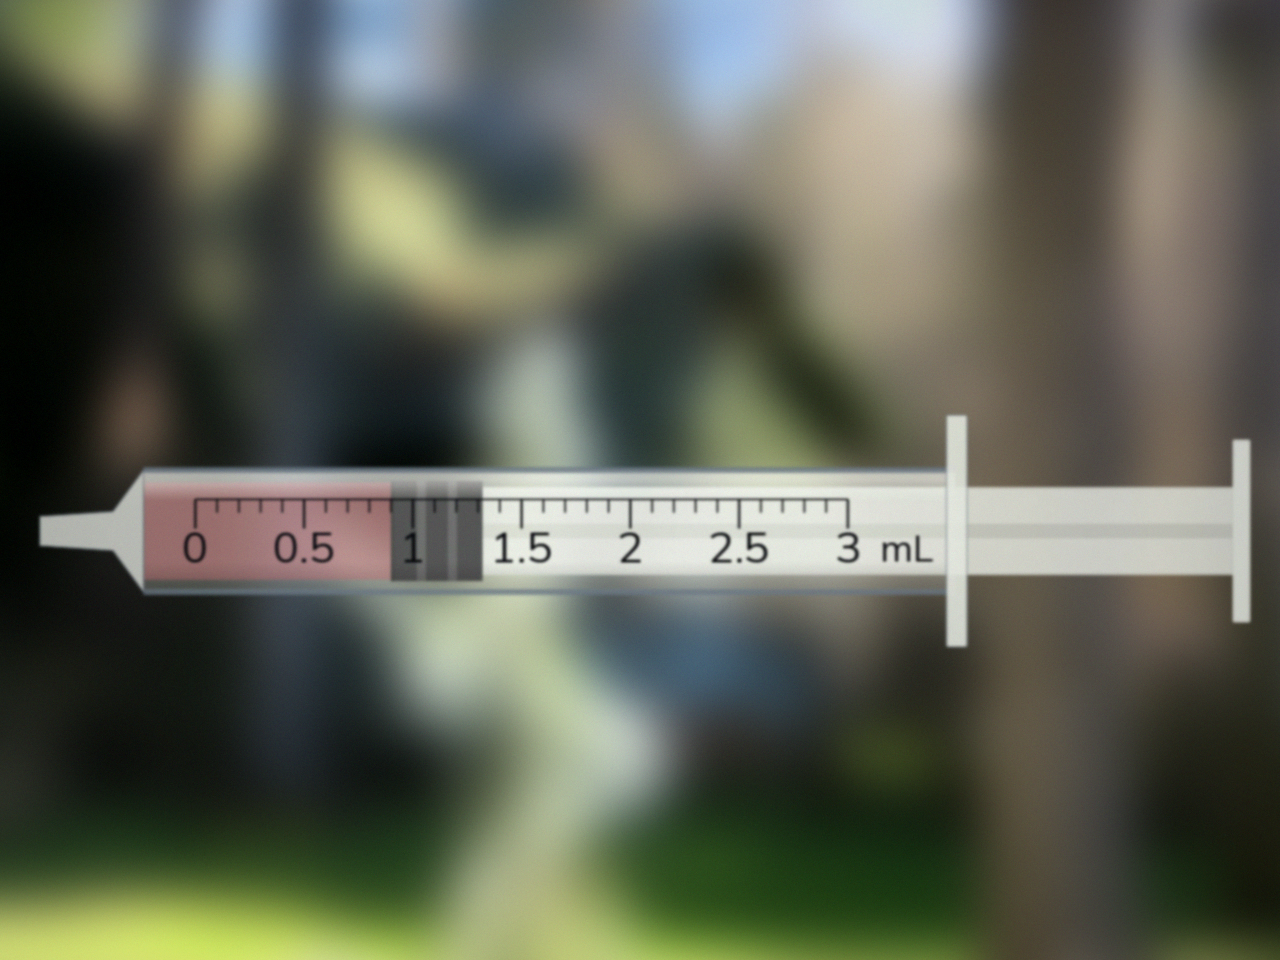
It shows 0.9 mL
